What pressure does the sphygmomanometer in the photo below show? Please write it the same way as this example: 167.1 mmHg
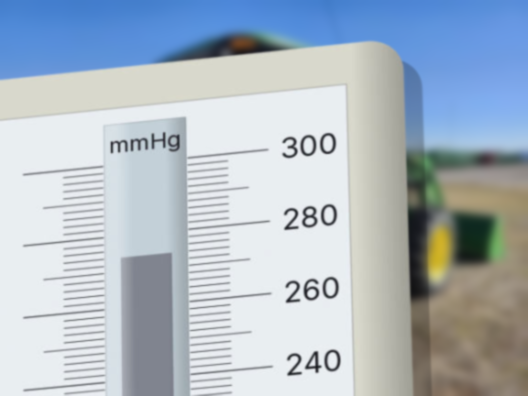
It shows 274 mmHg
